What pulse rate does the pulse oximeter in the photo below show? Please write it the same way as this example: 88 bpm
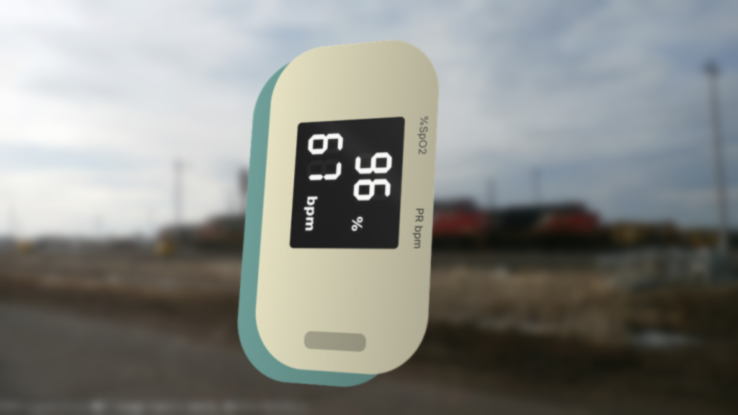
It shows 67 bpm
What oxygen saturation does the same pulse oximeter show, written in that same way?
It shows 96 %
